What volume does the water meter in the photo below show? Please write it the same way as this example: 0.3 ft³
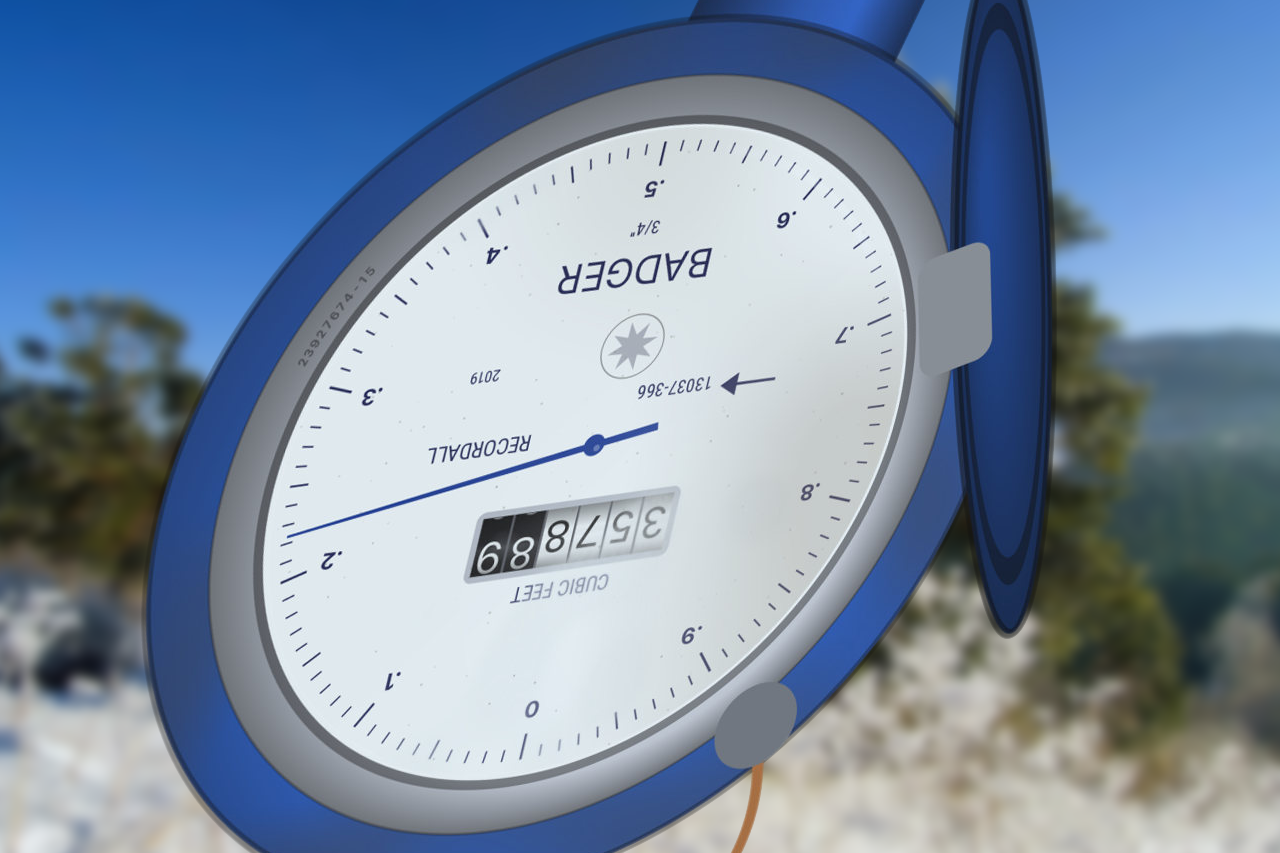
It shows 357889.22 ft³
